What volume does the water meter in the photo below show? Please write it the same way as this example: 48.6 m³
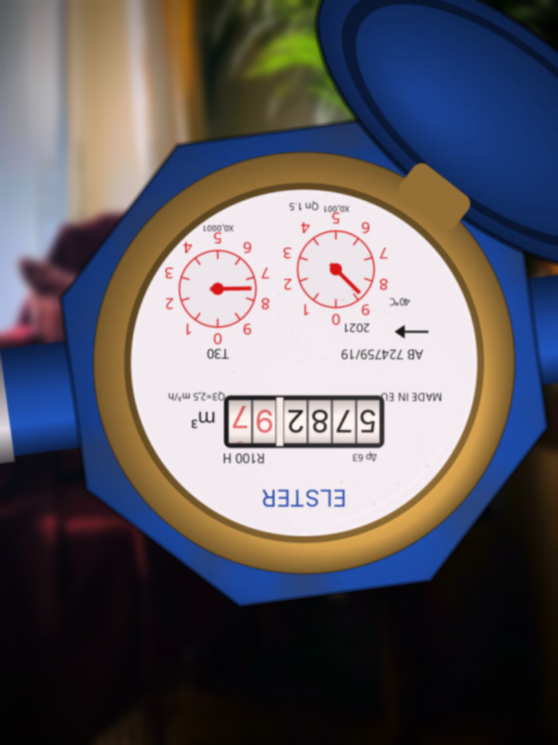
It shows 5782.9687 m³
